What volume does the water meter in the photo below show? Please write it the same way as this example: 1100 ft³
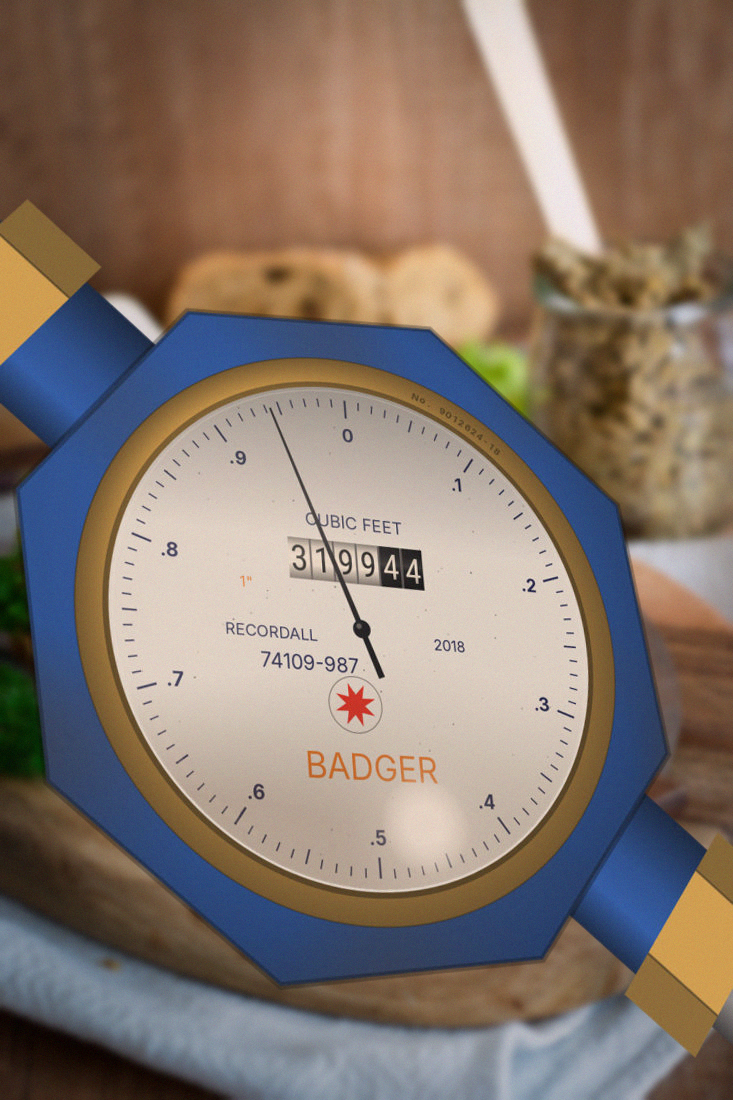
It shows 319943.94 ft³
